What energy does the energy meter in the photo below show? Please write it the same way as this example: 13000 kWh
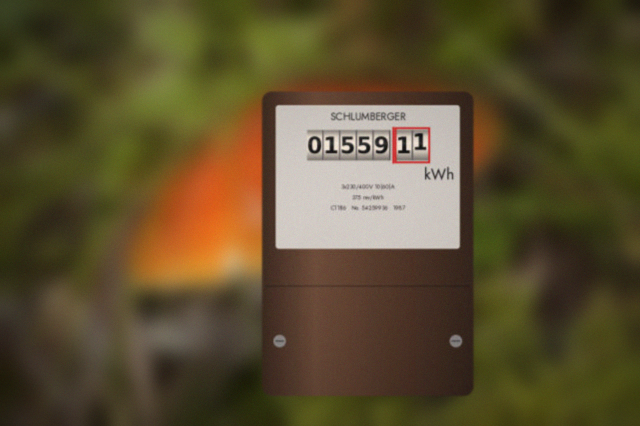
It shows 1559.11 kWh
